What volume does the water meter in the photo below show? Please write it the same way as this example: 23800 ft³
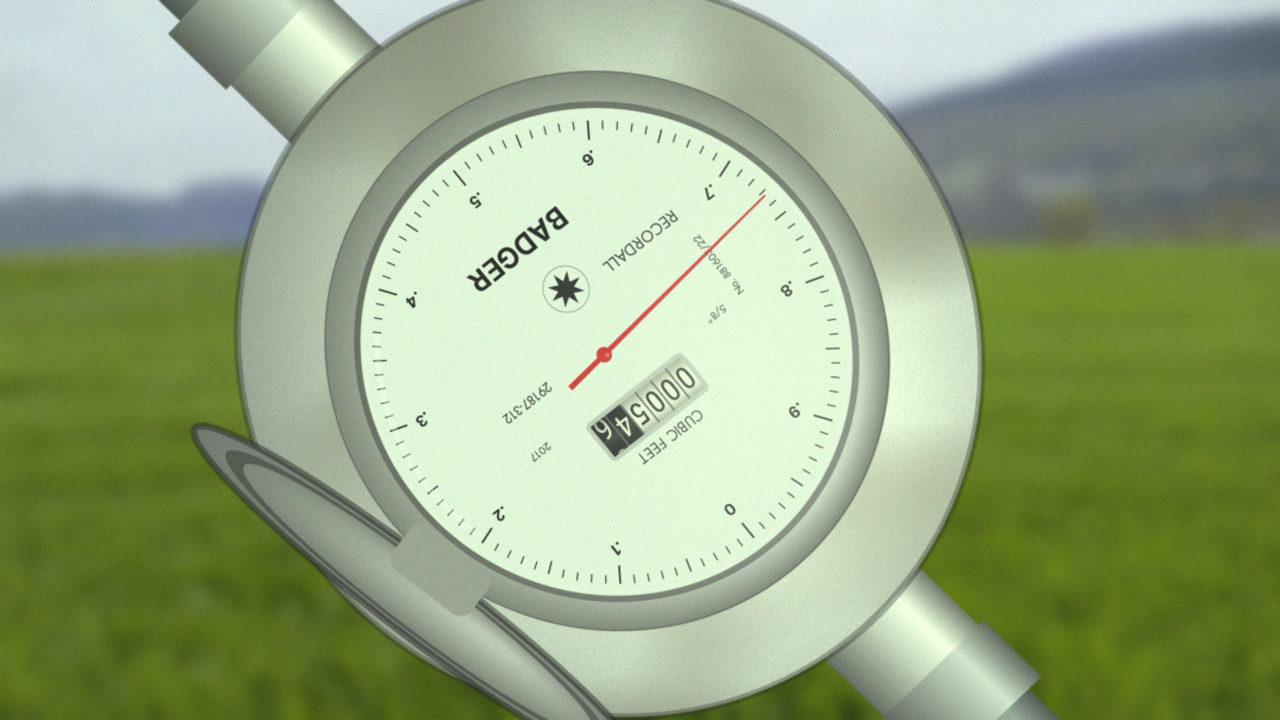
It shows 545.73 ft³
